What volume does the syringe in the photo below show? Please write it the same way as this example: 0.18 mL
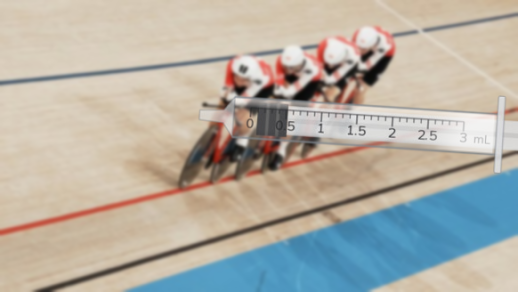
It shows 0.1 mL
